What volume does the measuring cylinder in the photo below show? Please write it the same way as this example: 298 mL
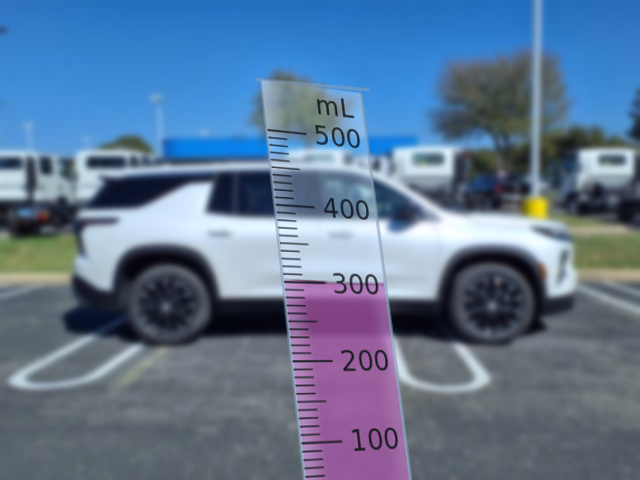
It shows 300 mL
